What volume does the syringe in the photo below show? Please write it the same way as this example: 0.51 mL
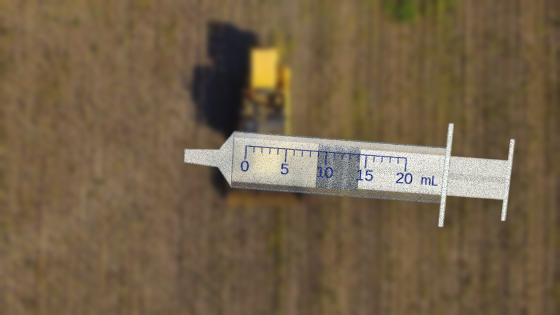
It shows 9 mL
